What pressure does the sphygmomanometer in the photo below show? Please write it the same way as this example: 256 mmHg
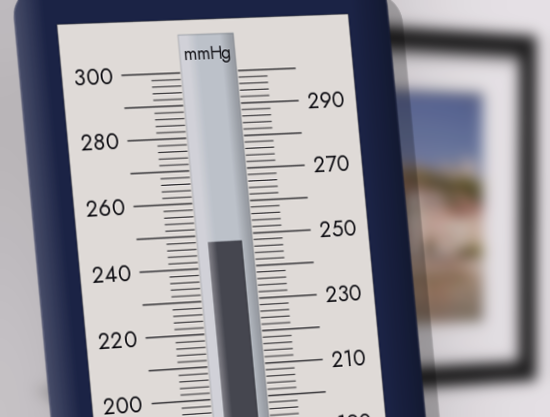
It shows 248 mmHg
